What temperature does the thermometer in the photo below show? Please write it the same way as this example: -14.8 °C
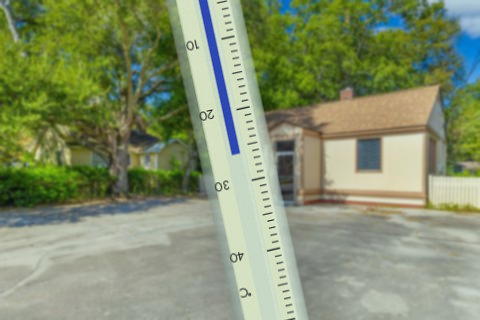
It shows 26 °C
